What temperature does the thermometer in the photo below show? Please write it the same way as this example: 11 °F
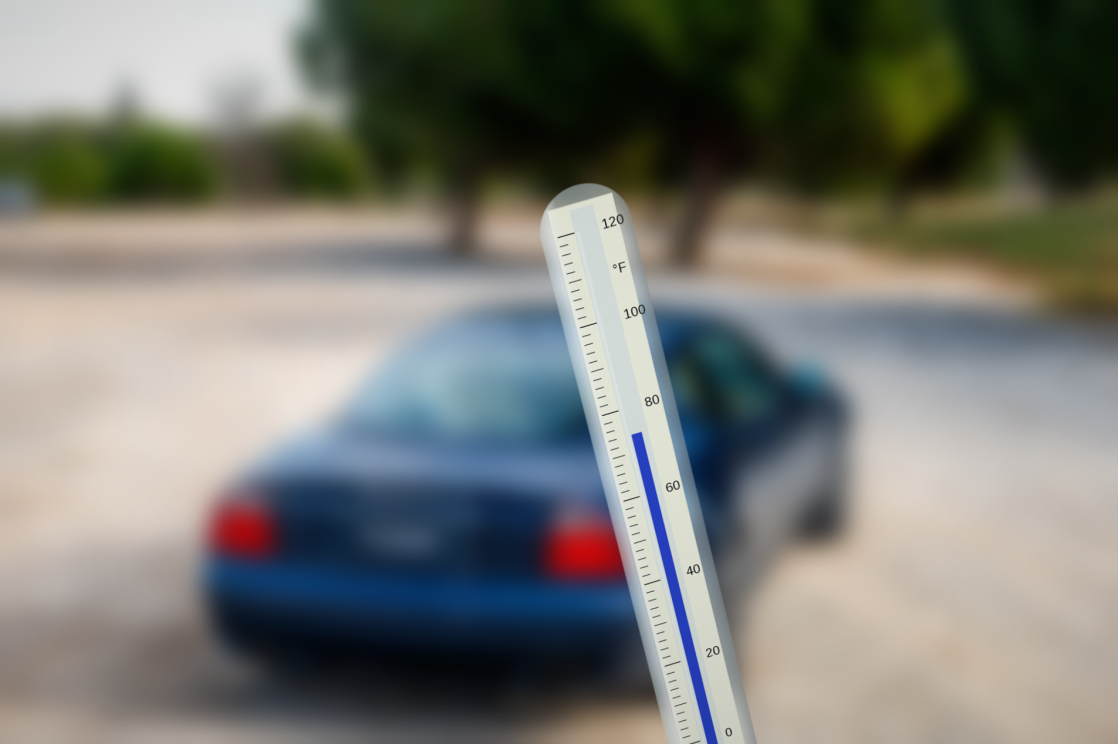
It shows 74 °F
